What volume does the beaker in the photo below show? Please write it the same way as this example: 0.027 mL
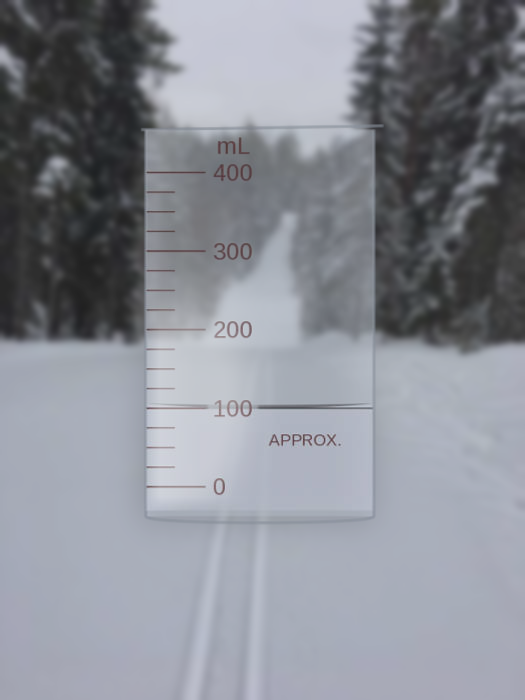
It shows 100 mL
